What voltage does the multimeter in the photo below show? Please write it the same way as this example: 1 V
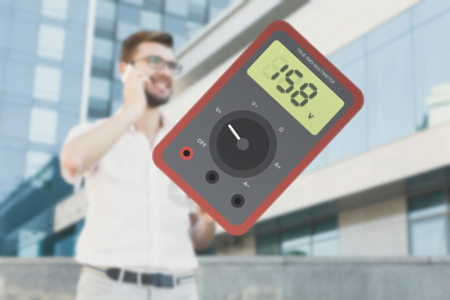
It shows 158 V
